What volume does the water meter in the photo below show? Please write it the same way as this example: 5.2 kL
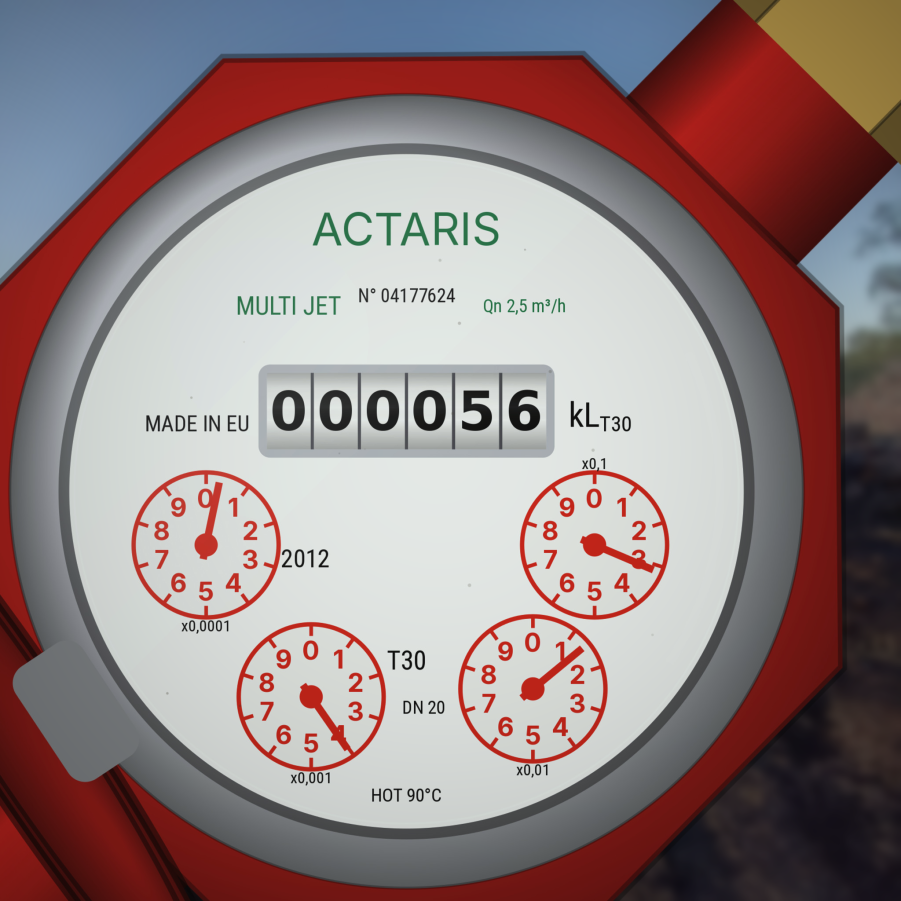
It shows 56.3140 kL
